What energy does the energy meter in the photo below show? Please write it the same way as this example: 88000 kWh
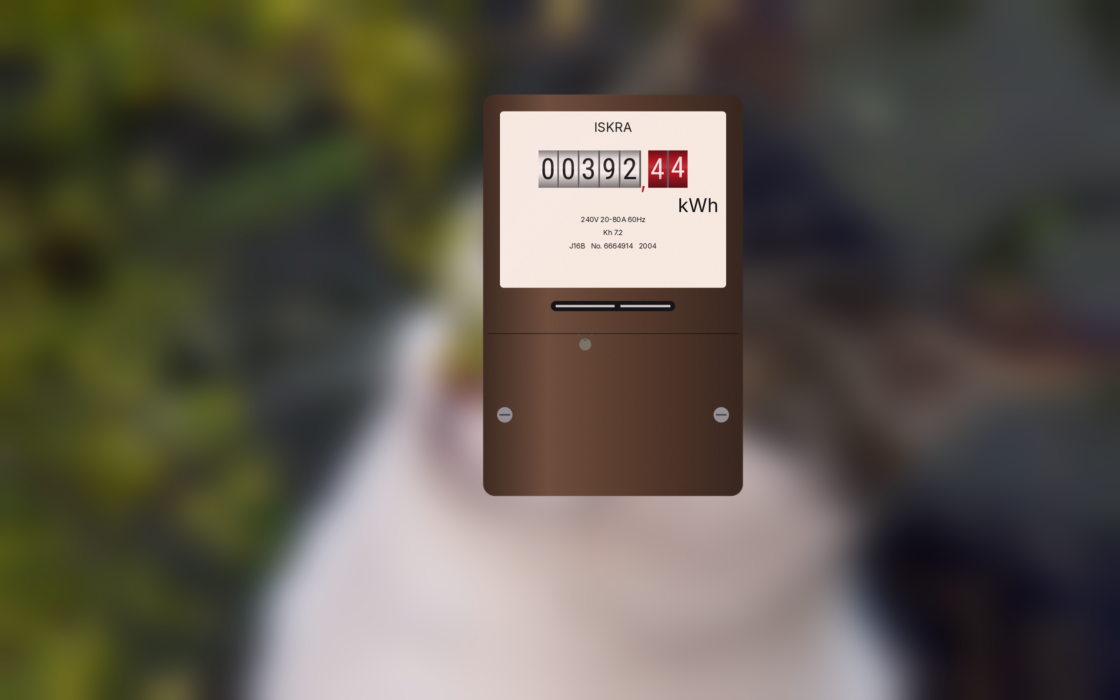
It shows 392.44 kWh
